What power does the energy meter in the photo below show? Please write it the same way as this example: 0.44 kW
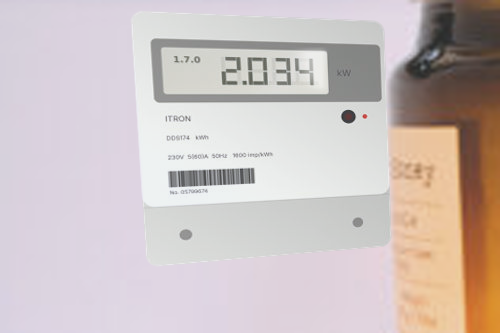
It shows 2.034 kW
